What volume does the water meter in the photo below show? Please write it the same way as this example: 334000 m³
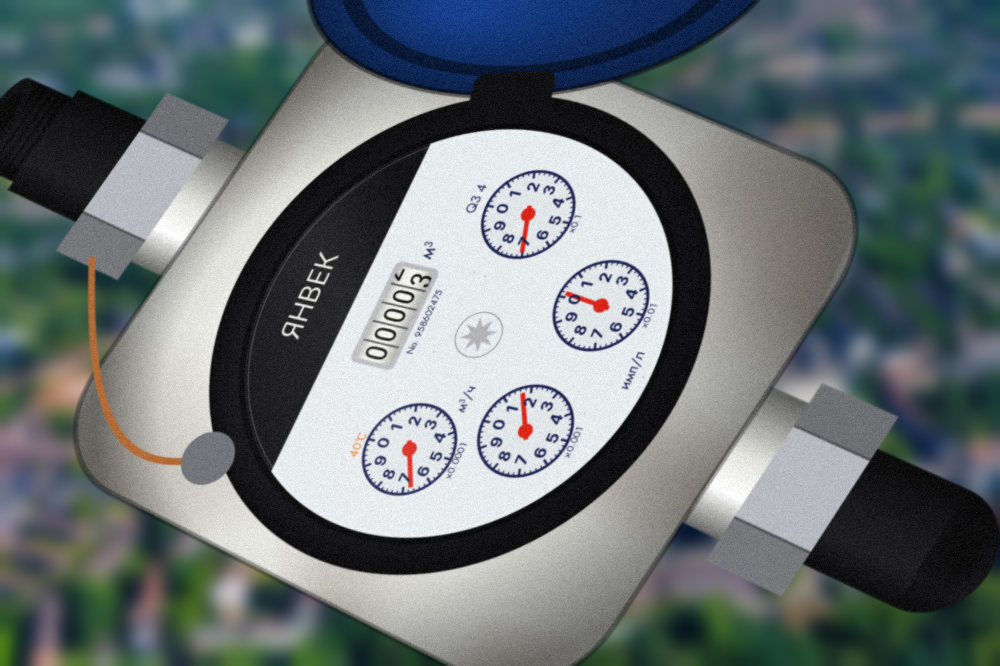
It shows 2.7016 m³
